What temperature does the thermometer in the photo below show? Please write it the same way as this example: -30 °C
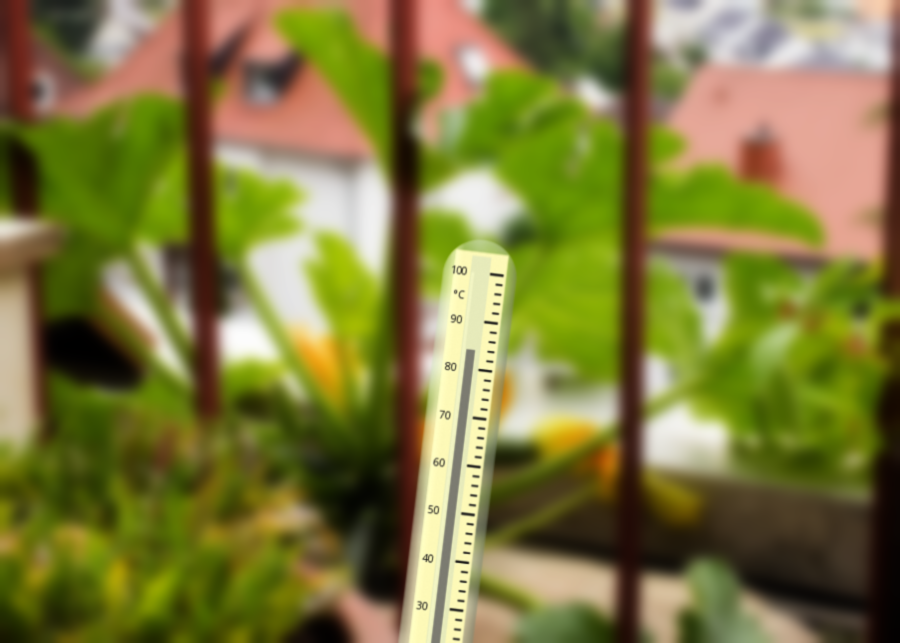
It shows 84 °C
